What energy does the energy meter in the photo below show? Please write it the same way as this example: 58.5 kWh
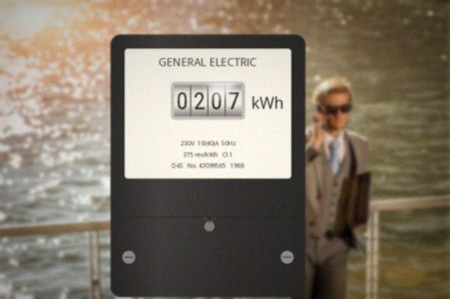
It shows 207 kWh
